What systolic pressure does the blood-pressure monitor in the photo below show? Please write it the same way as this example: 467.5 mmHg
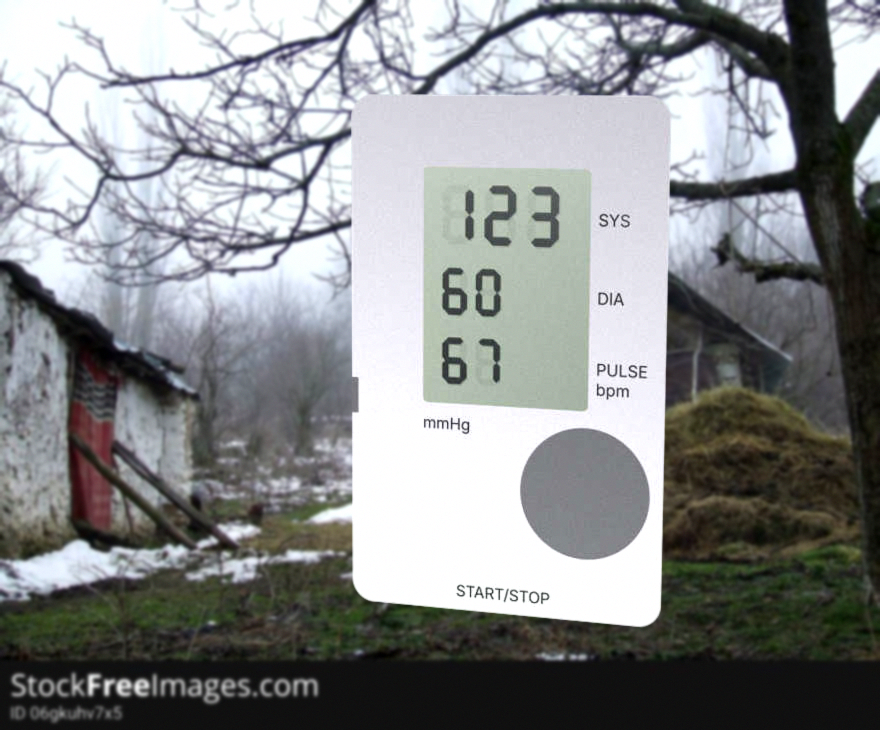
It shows 123 mmHg
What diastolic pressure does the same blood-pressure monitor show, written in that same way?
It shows 60 mmHg
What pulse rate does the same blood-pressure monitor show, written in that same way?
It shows 67 bpm
